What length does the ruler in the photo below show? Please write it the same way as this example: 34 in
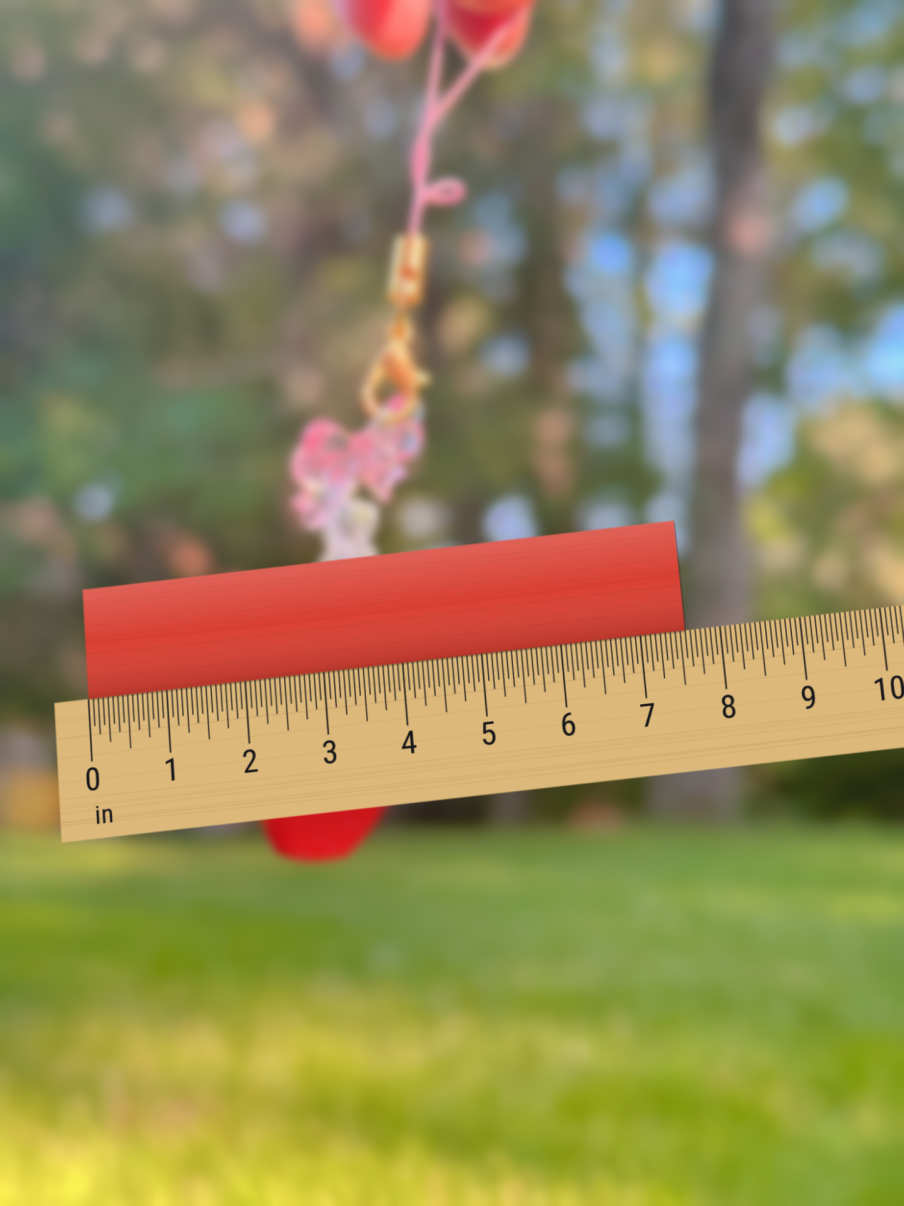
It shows 7.5625 in
